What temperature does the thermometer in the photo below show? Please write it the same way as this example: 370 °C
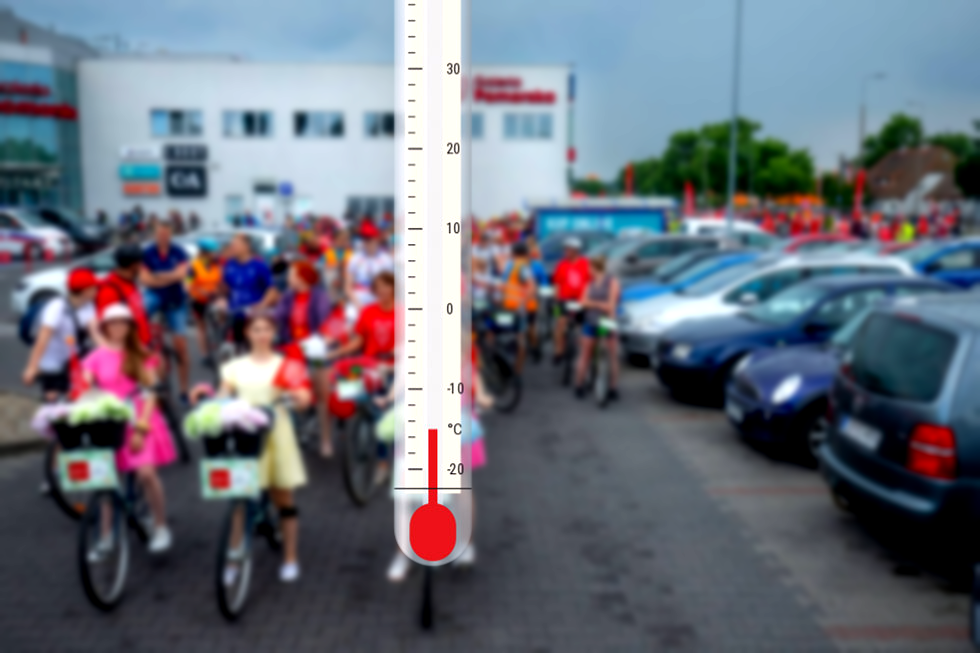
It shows -15 °C
